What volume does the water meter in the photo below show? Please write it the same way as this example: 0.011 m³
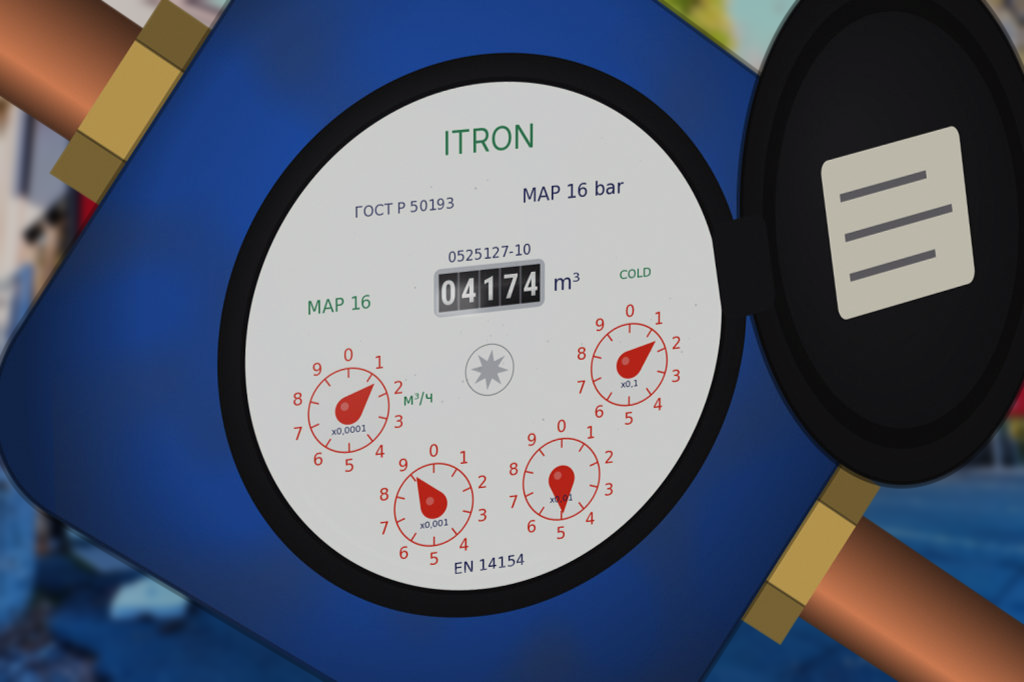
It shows 4174.1491 m³
